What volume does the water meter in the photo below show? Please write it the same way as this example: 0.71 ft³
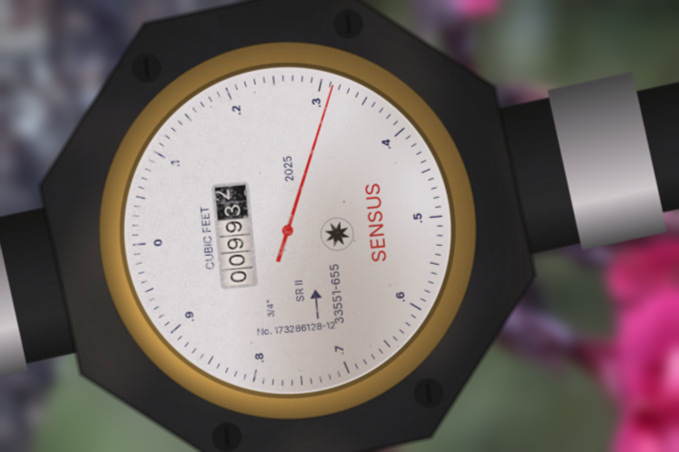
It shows 9932.31 ft³
